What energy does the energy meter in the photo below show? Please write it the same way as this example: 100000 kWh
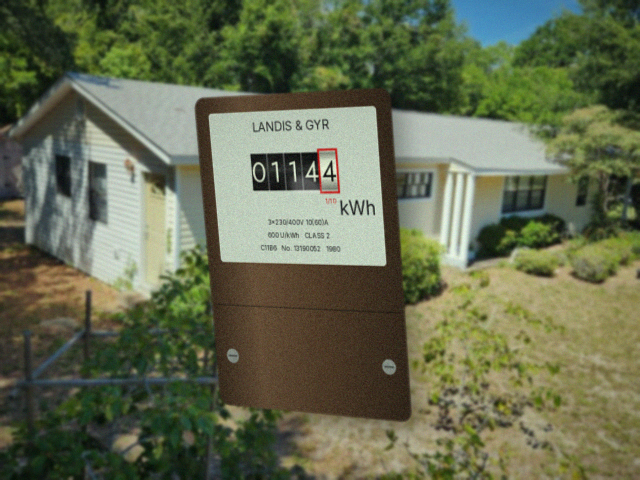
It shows 114.4 kWh
